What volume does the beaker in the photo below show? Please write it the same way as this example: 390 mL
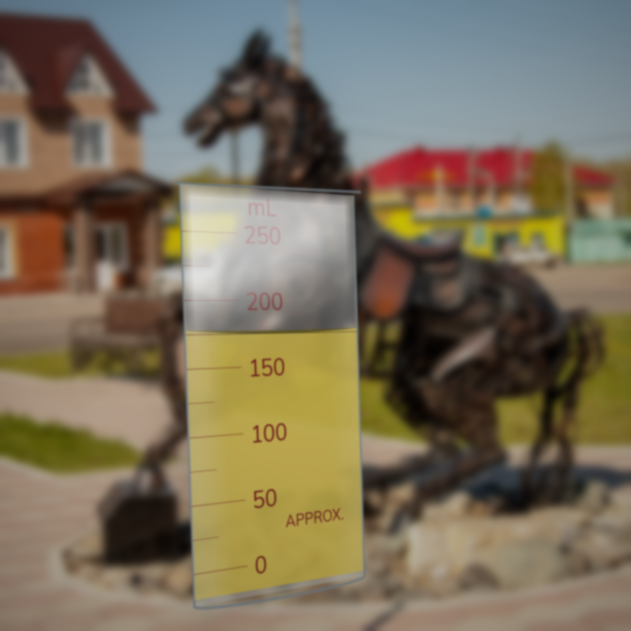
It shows 175 mL
